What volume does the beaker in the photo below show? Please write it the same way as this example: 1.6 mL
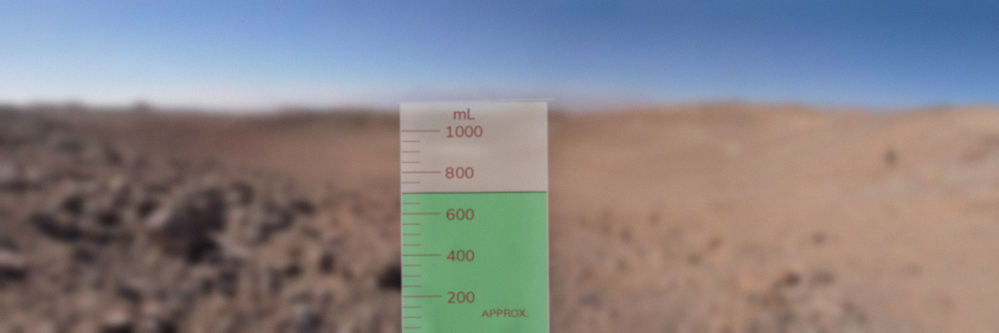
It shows 700 mL
